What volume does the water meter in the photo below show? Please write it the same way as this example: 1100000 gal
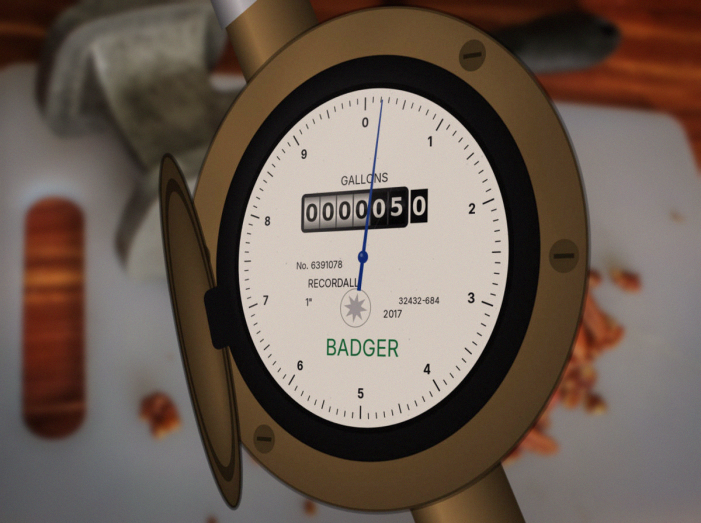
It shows 50.2 gal
